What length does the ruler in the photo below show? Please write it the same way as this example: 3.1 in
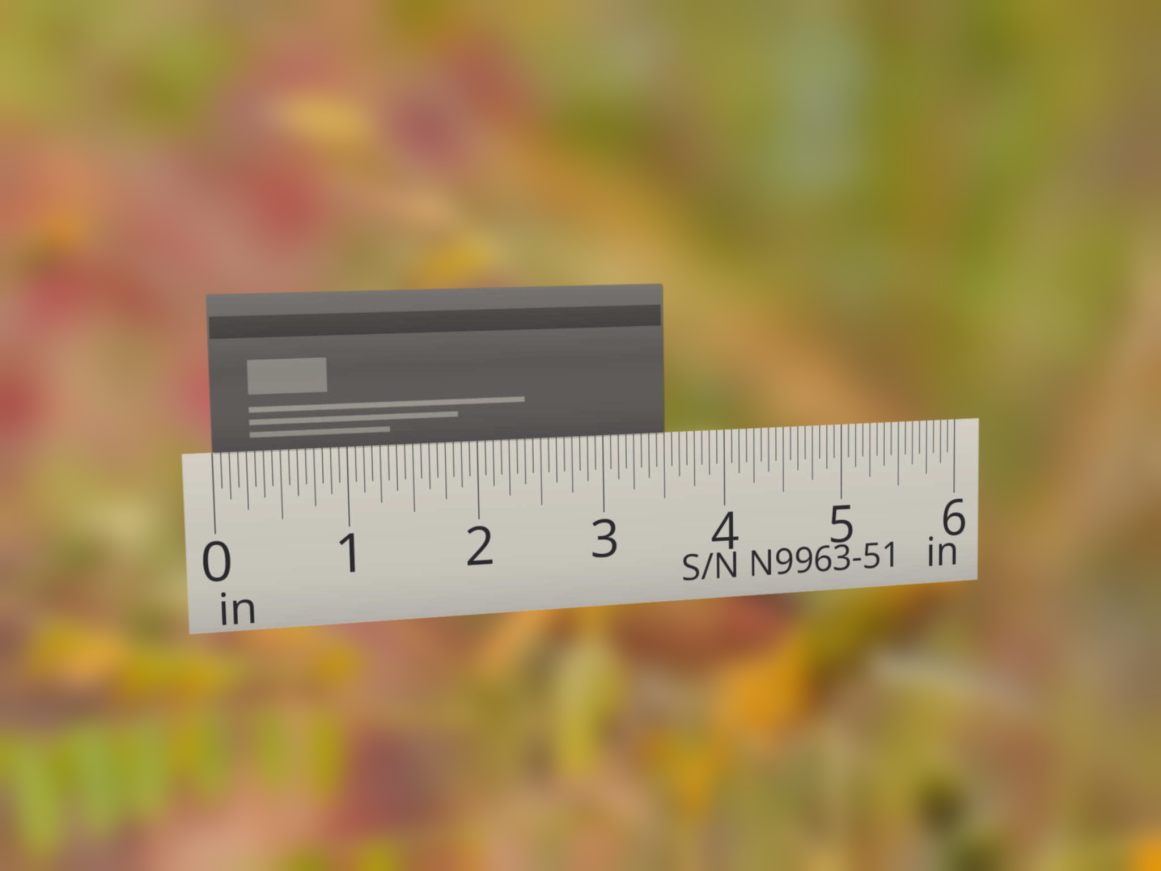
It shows 3.5 in
